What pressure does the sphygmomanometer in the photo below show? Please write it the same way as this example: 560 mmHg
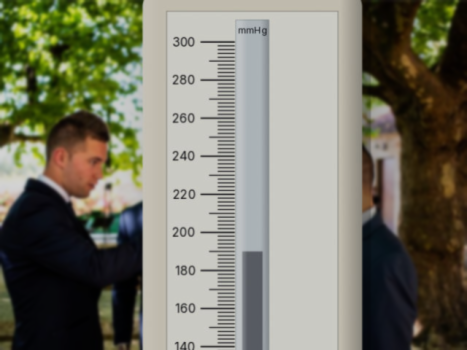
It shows 190 mmHg
